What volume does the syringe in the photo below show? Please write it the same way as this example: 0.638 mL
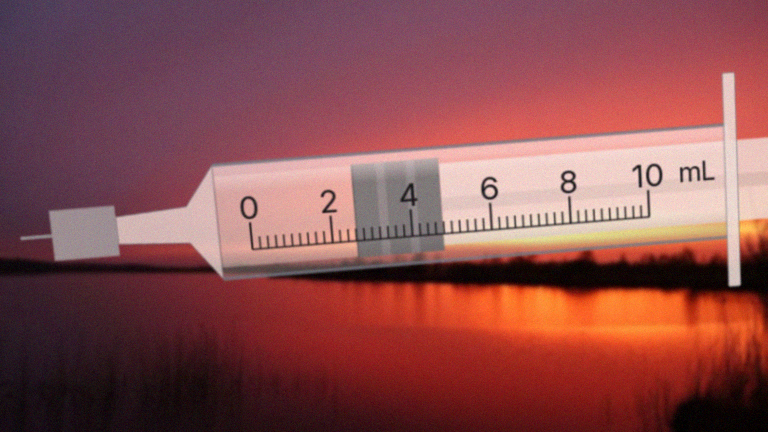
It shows 2.6 mL
